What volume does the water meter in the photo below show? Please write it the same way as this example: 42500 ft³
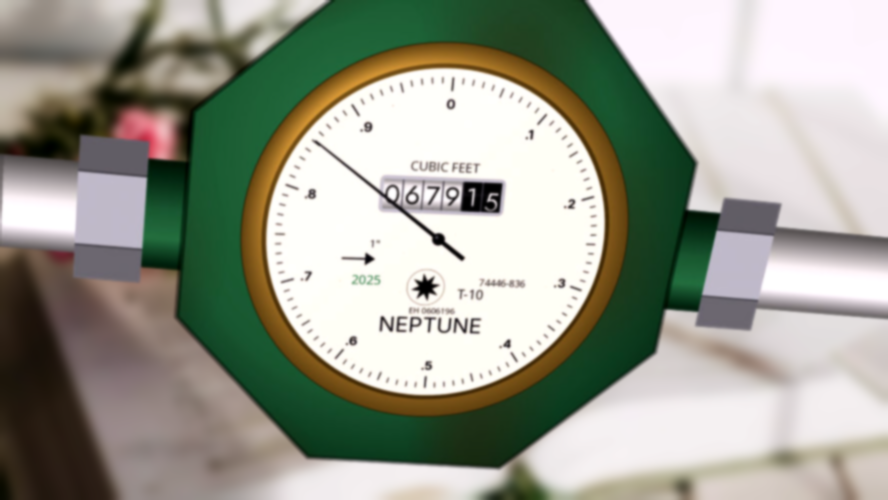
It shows 67914.85 ft³
